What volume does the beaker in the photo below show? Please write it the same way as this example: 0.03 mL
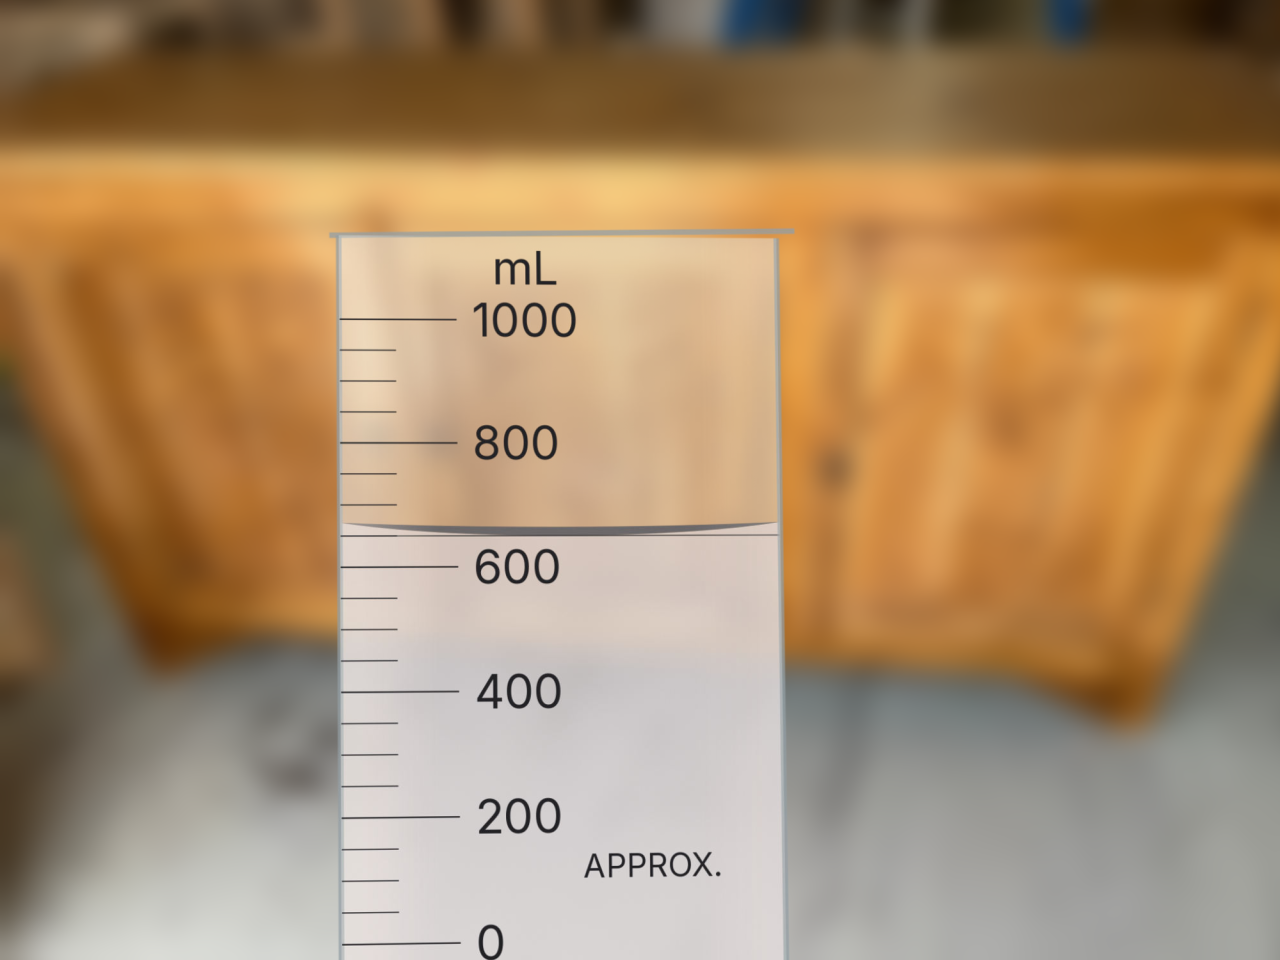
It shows 650 mL
